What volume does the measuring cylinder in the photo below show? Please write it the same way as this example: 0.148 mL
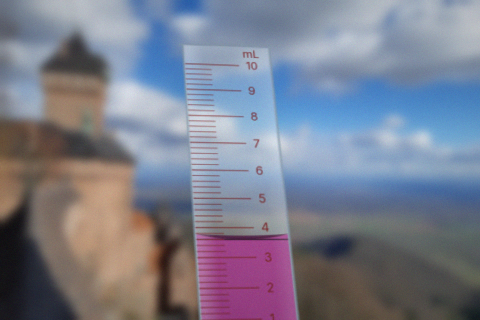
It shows 3.6 mL
